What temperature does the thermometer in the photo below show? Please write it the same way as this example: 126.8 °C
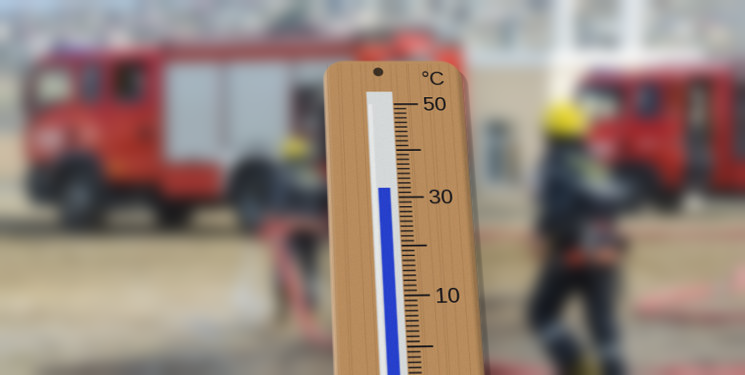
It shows 32 °C
